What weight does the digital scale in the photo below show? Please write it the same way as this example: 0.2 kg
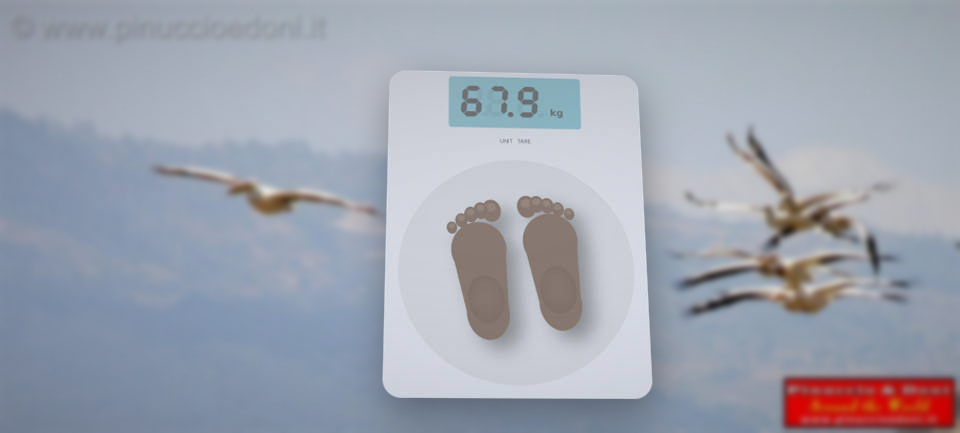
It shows 67.9 kg
